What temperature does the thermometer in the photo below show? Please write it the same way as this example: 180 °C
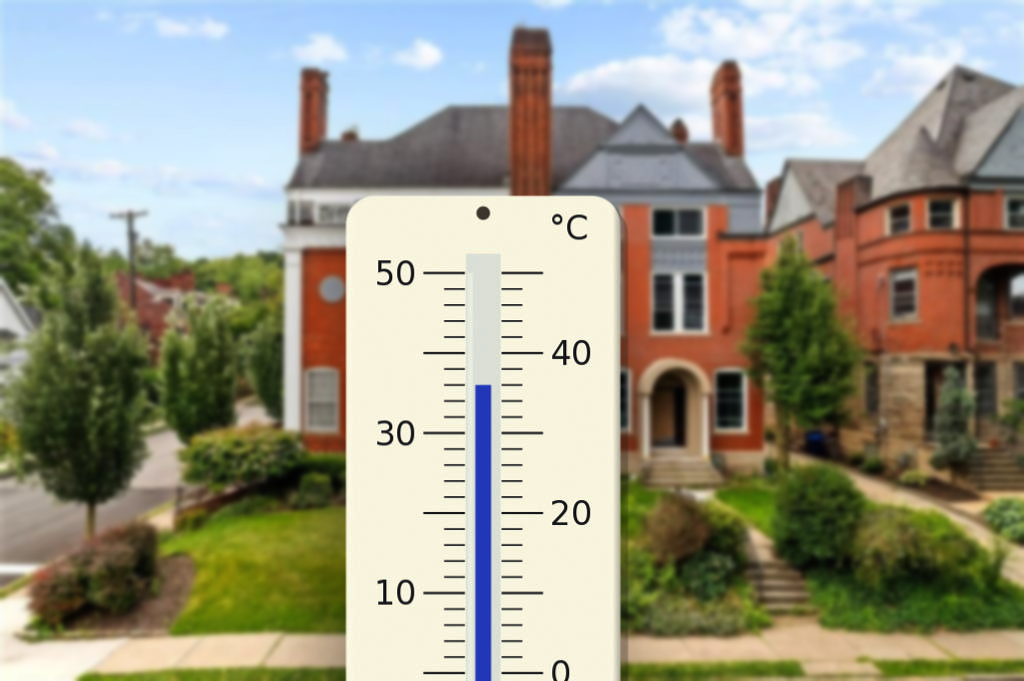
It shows 36 °C
